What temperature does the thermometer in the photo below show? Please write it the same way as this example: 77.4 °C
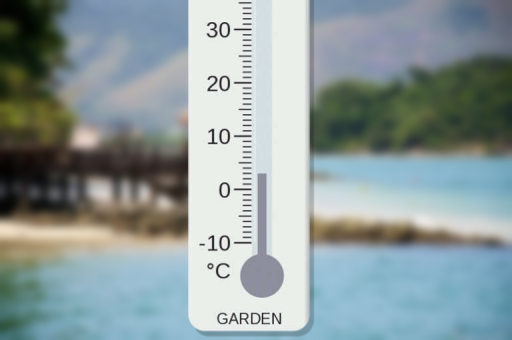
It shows 3 °C
